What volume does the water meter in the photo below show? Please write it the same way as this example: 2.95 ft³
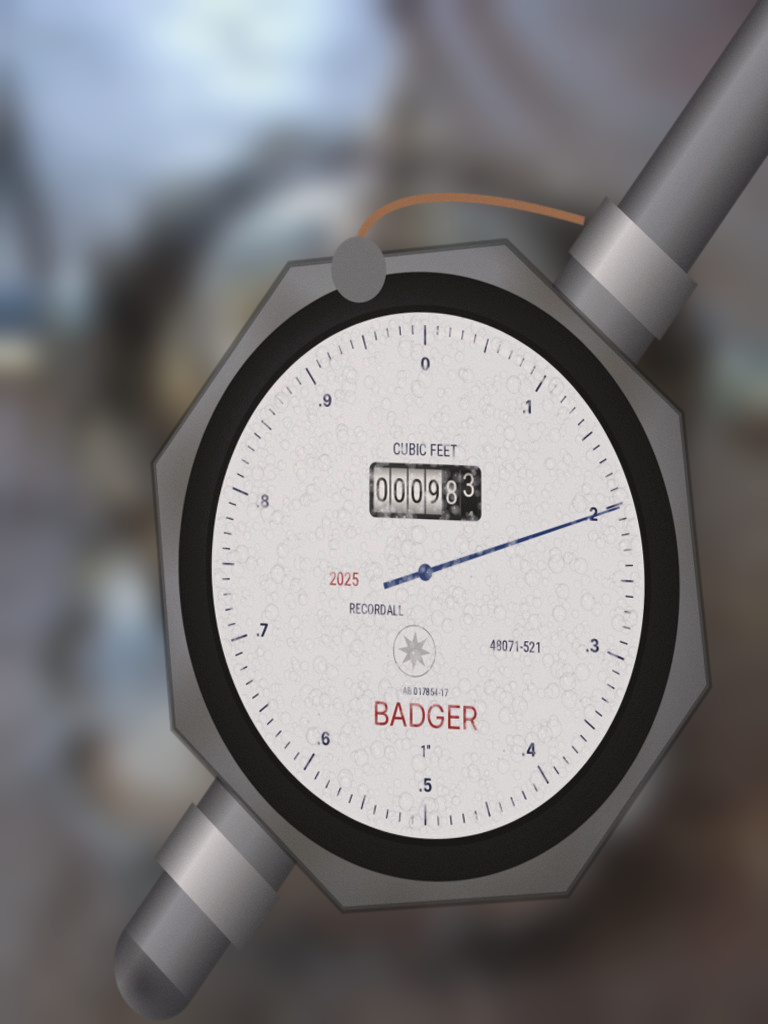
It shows 983.20 ft³
